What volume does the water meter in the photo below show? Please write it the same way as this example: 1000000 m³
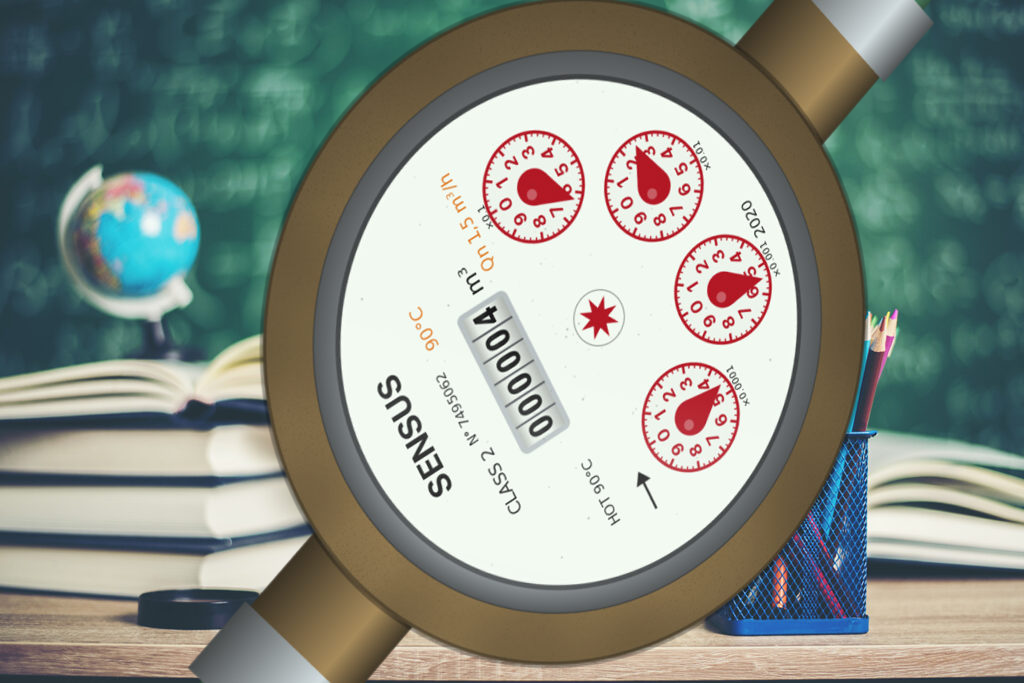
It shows 4.6254 m³
